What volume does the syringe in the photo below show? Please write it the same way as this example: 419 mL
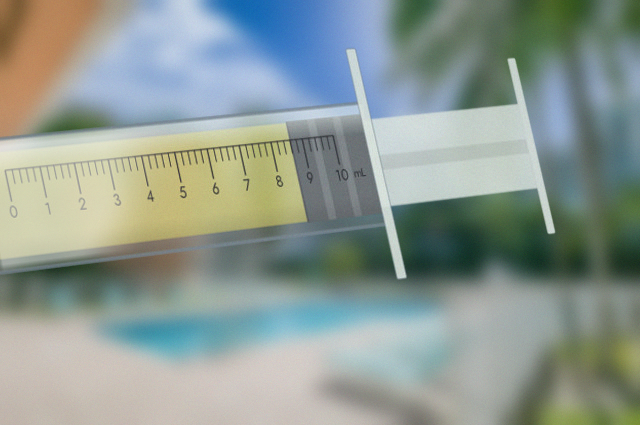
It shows 8.6 mL
